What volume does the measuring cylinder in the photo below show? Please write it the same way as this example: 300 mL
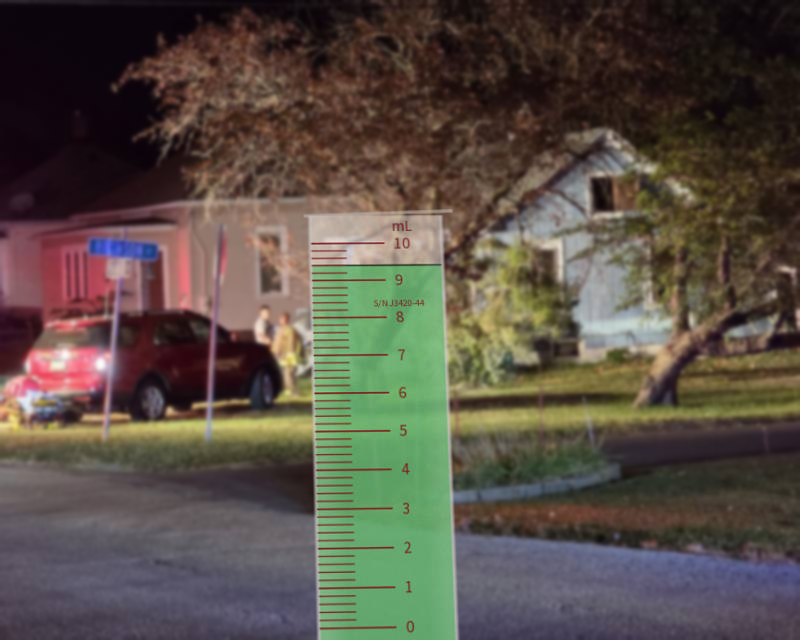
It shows 9.4 mL
